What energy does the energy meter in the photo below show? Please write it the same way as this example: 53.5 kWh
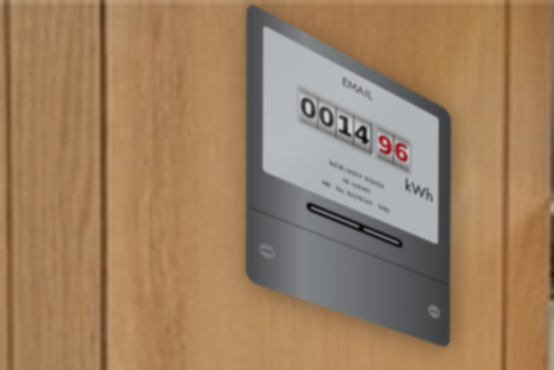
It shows 14.96 kWh
